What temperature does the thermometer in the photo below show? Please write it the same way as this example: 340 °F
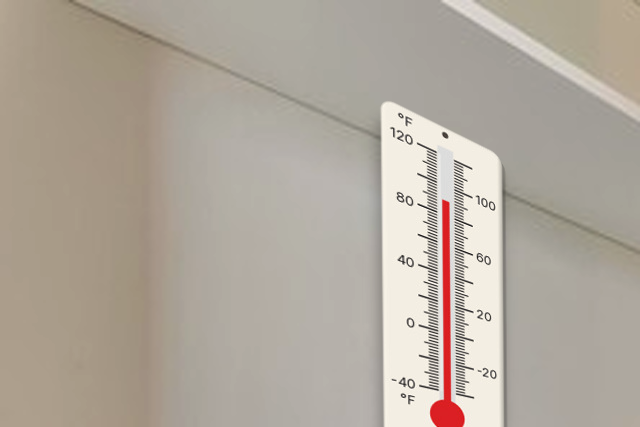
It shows 90 °F
